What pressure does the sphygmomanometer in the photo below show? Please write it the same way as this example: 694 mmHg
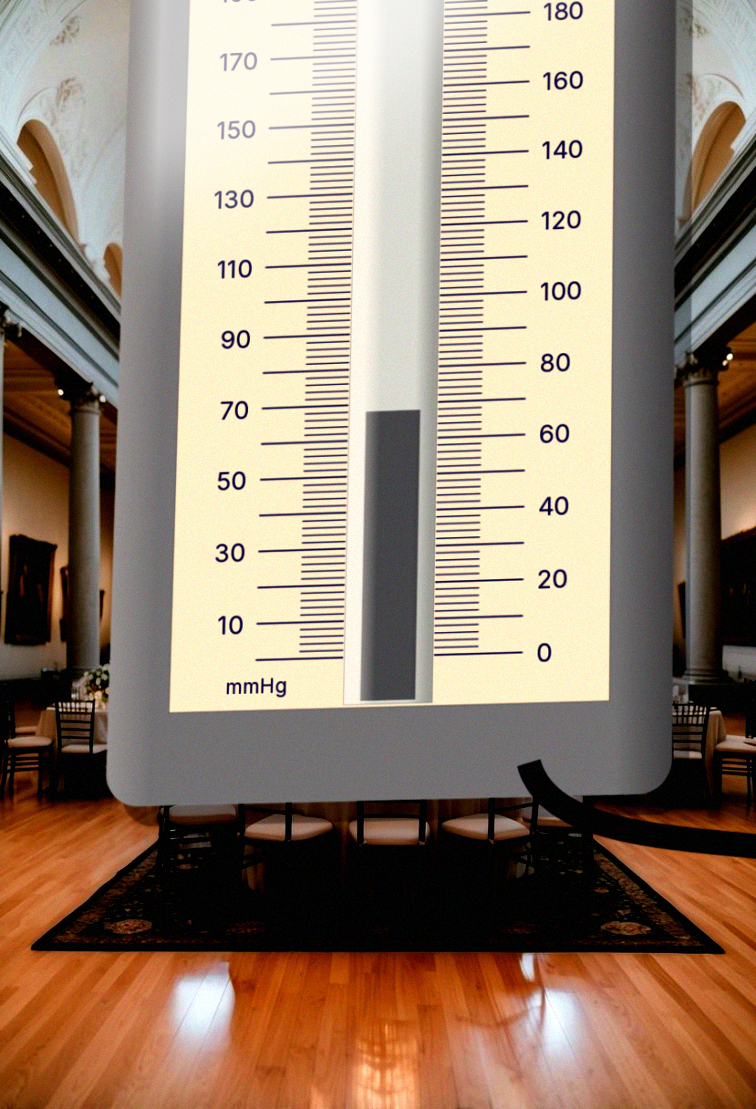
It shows 68 mmHg
